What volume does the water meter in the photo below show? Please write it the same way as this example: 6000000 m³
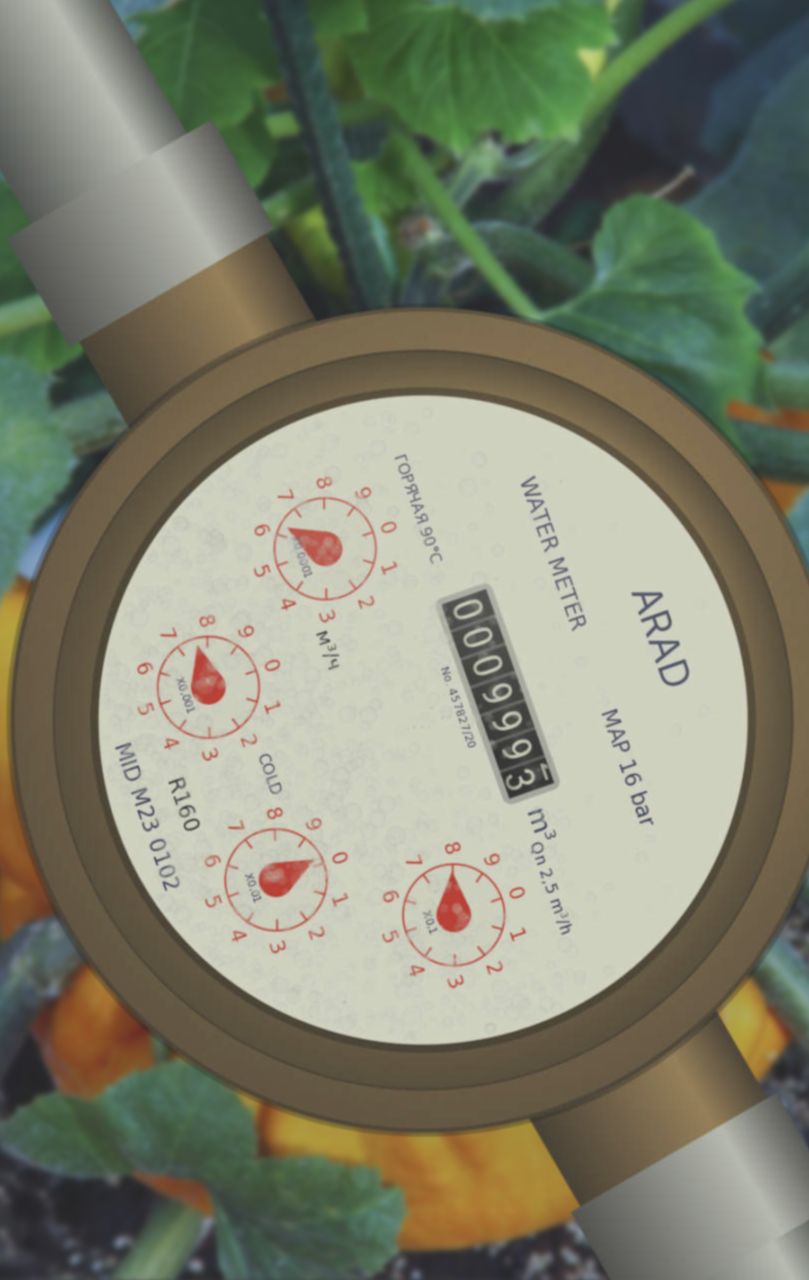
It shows 9992.7976 m³
